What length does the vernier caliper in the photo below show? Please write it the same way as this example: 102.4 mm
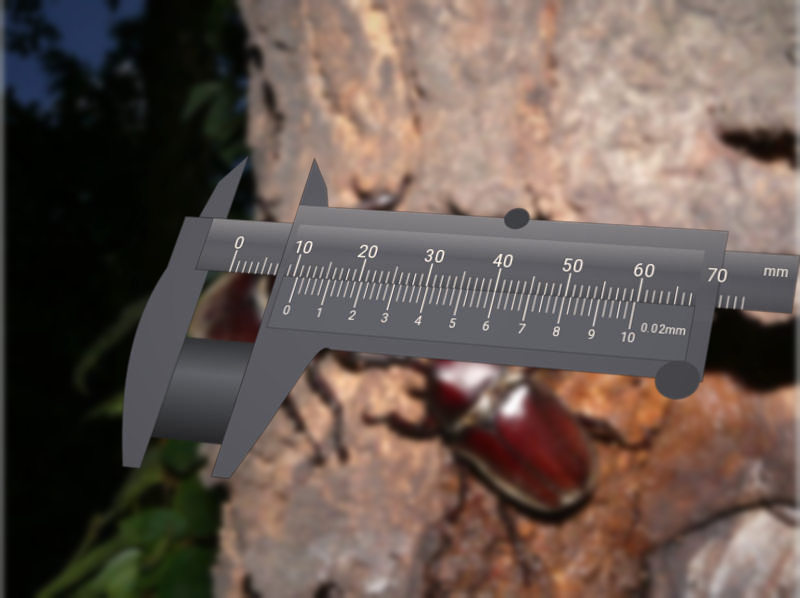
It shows 10.6 mm
